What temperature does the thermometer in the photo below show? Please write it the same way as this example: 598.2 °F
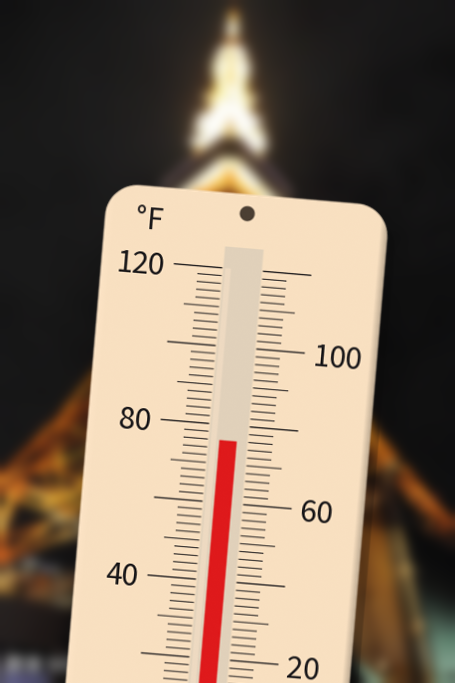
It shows 76 °F
